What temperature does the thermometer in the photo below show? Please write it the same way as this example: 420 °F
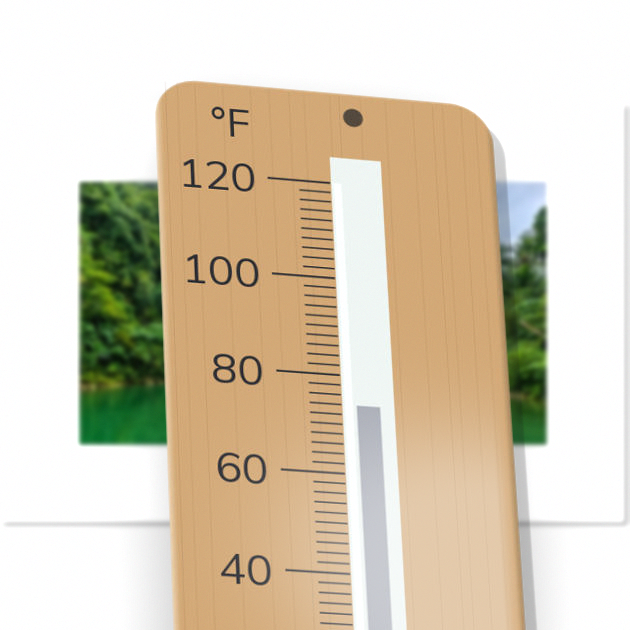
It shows 74 °F
